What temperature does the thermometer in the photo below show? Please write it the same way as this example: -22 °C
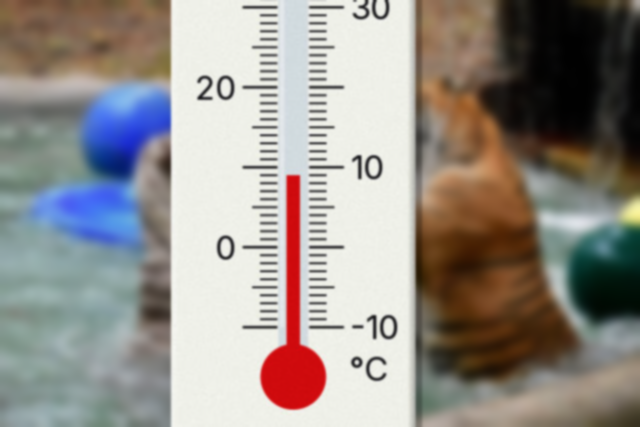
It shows 9 °C
